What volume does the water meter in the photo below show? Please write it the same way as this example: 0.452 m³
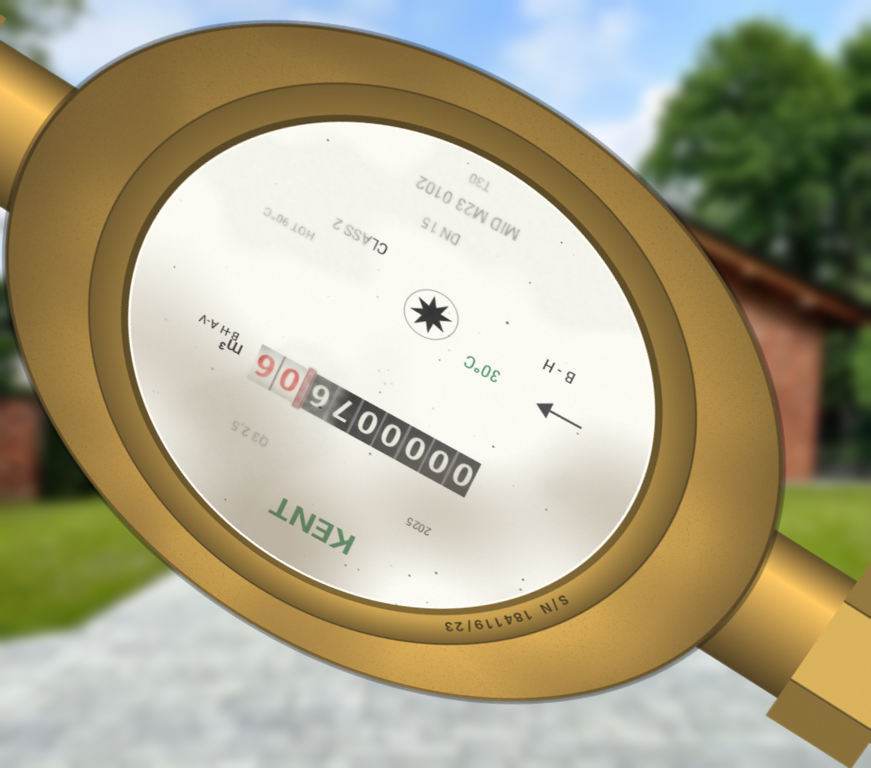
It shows 76.06 m³
